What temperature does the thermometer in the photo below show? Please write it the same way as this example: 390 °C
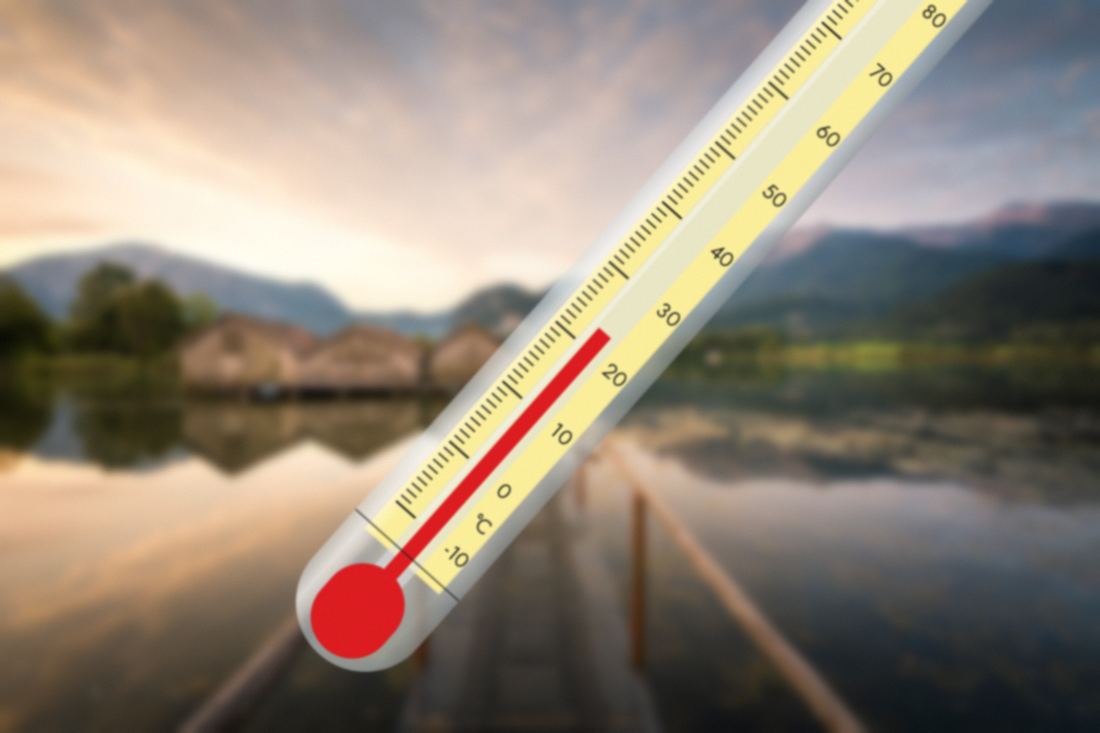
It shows 23 °C
